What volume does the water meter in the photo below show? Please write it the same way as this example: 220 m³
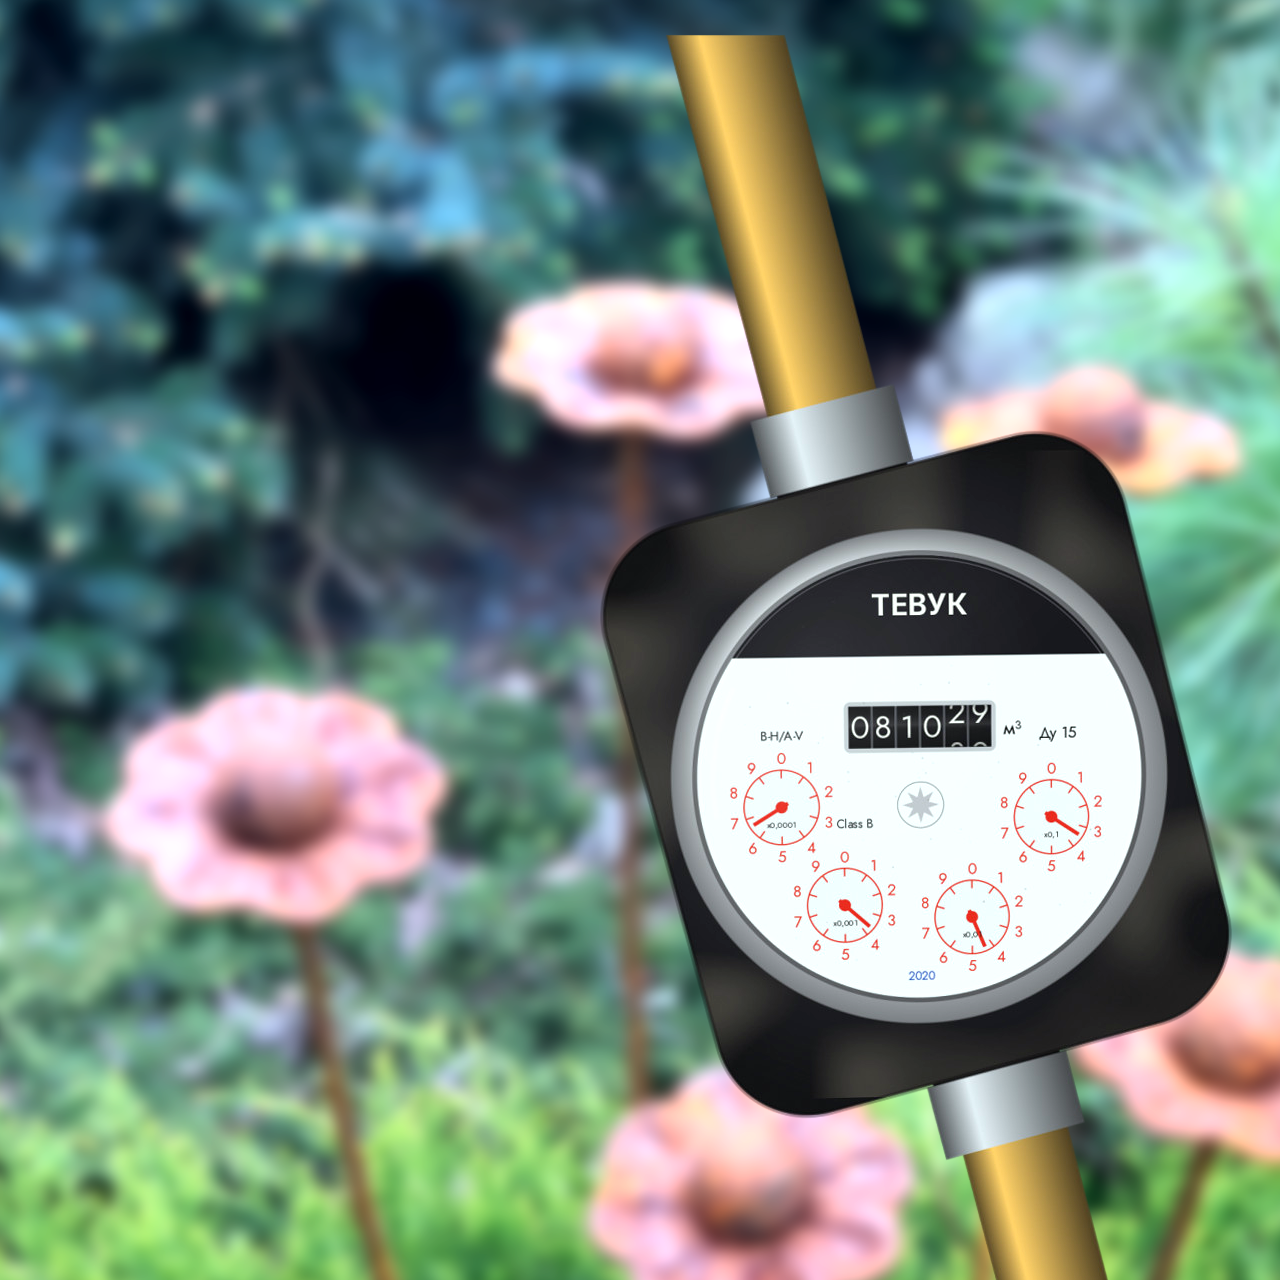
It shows 81029.3436 m³
